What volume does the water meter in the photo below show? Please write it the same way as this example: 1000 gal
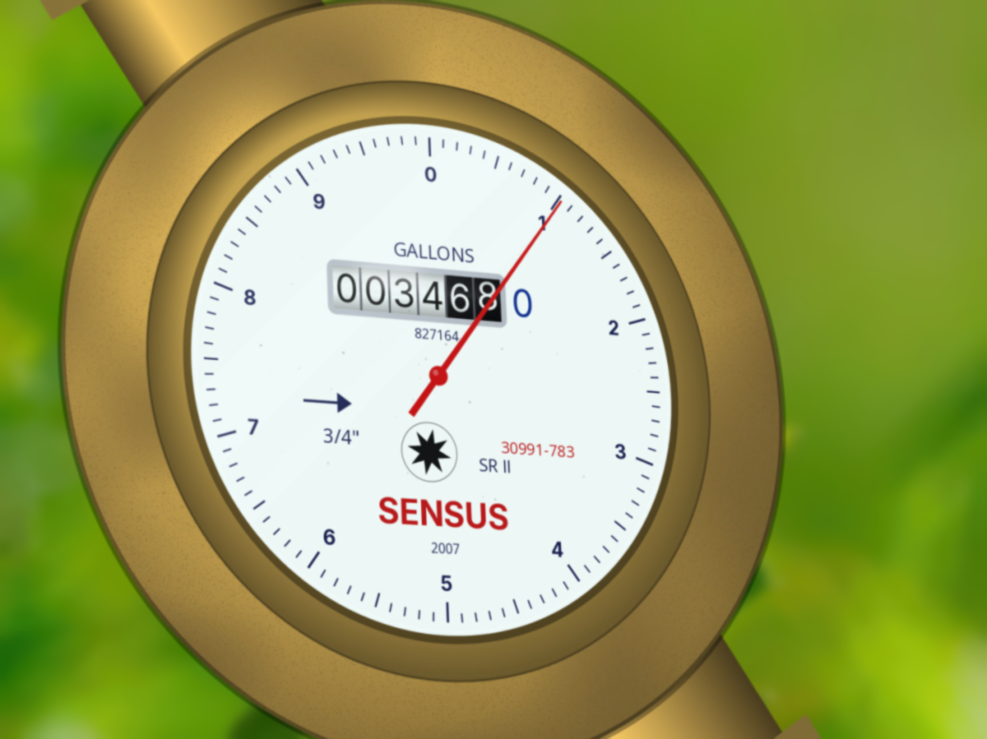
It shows 34681.0 gal
